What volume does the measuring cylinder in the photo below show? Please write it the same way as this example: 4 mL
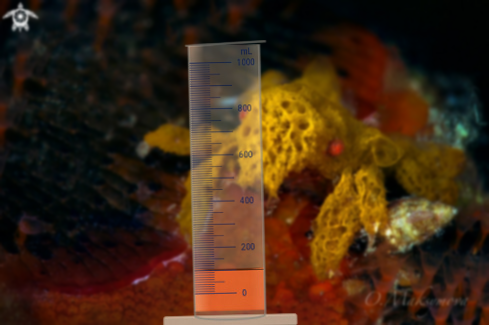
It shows 100 mL
